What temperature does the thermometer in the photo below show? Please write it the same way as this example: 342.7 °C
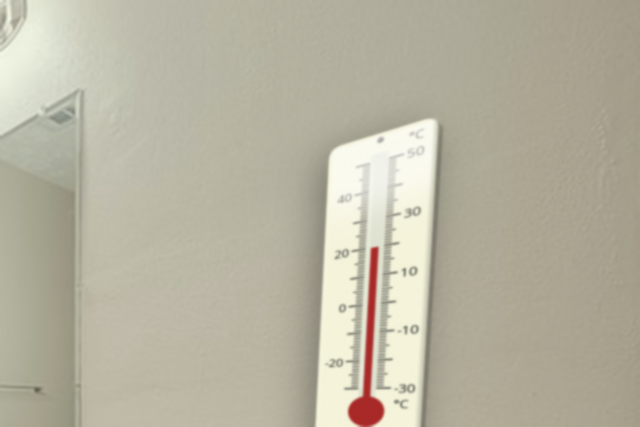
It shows 20 °C
